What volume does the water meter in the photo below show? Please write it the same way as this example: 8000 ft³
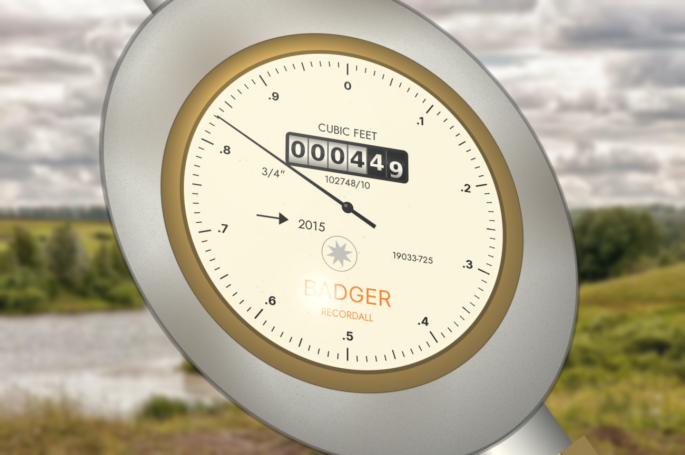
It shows 448.83 ft³
